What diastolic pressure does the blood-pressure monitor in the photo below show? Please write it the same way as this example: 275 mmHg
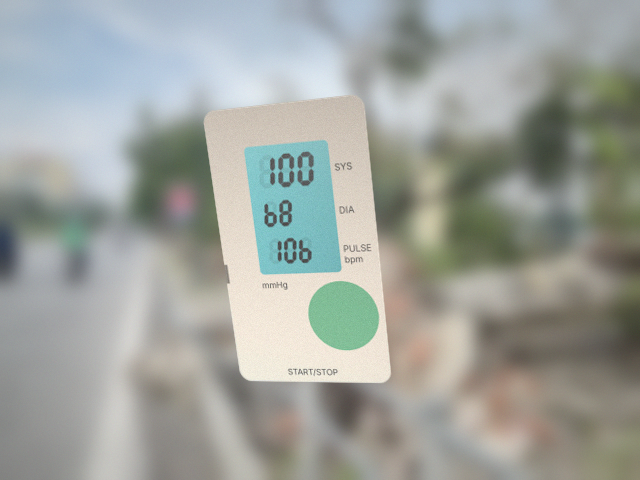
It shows 68 mmHg
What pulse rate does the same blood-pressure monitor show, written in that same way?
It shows 106 bpm
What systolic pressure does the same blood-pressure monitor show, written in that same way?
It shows 100 mmHg
